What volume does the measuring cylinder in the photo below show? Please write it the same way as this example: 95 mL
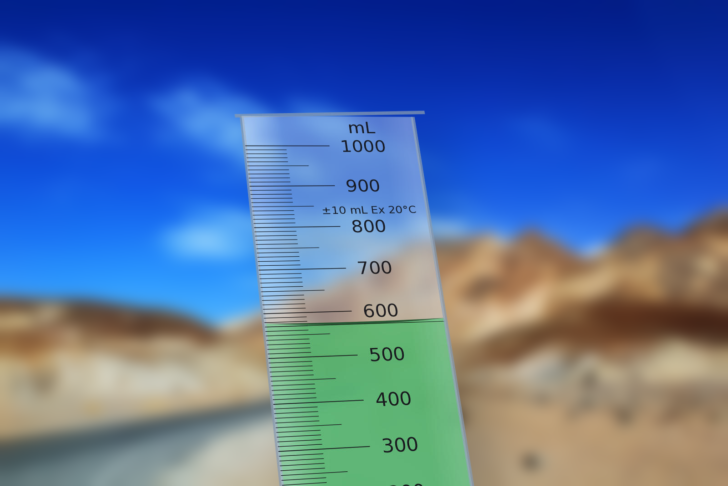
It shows 570 mL
